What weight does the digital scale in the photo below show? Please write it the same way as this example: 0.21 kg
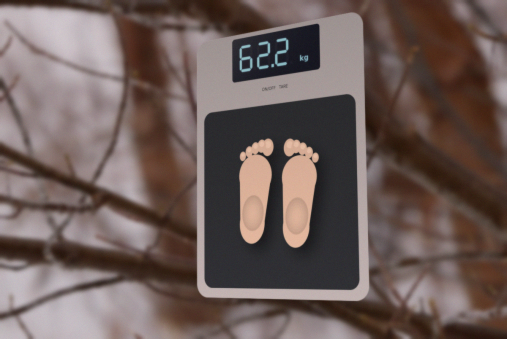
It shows 62.2 kg
